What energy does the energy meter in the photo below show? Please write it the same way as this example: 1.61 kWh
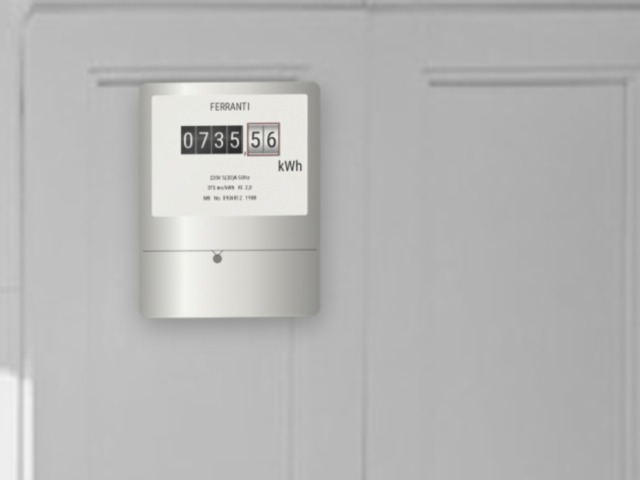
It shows 735.56 kWh
